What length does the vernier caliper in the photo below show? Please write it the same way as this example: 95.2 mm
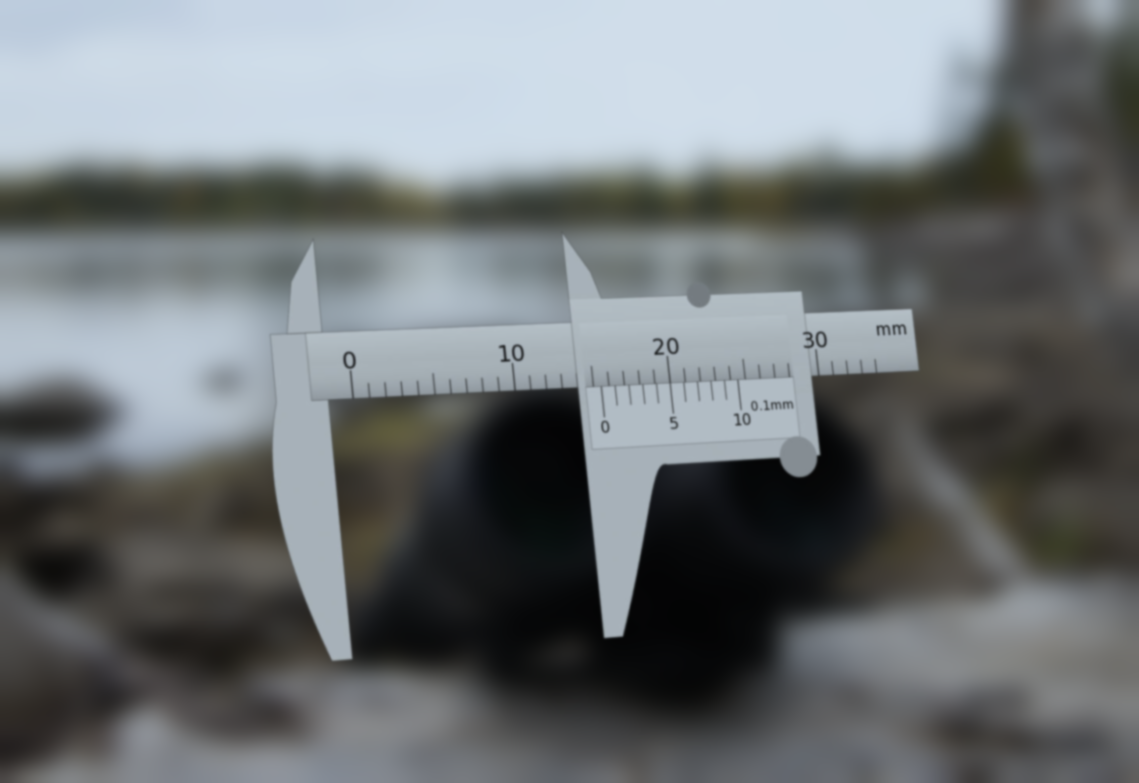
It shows 15.5 mm
